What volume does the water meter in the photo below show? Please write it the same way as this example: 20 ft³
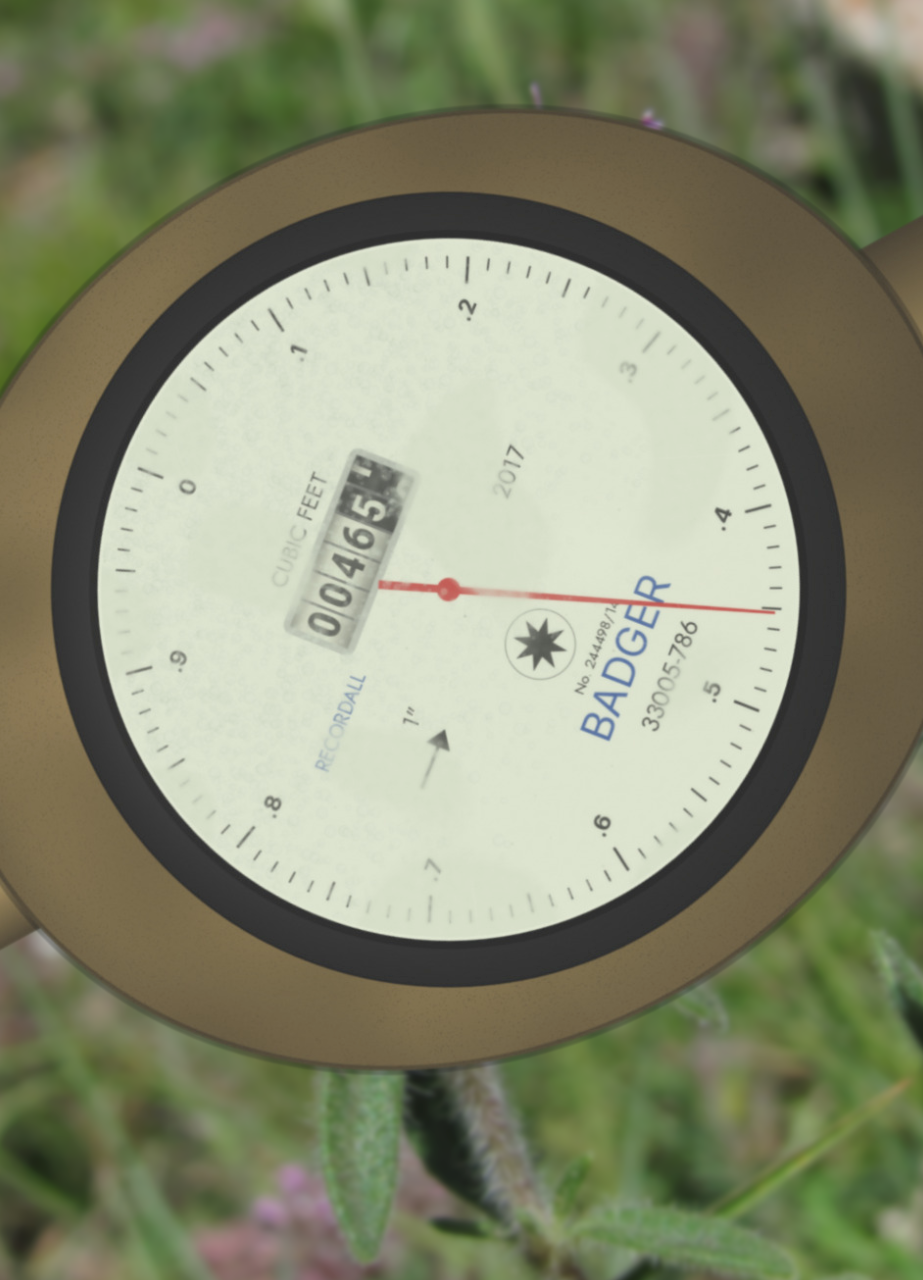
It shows 4651.45 ft³
